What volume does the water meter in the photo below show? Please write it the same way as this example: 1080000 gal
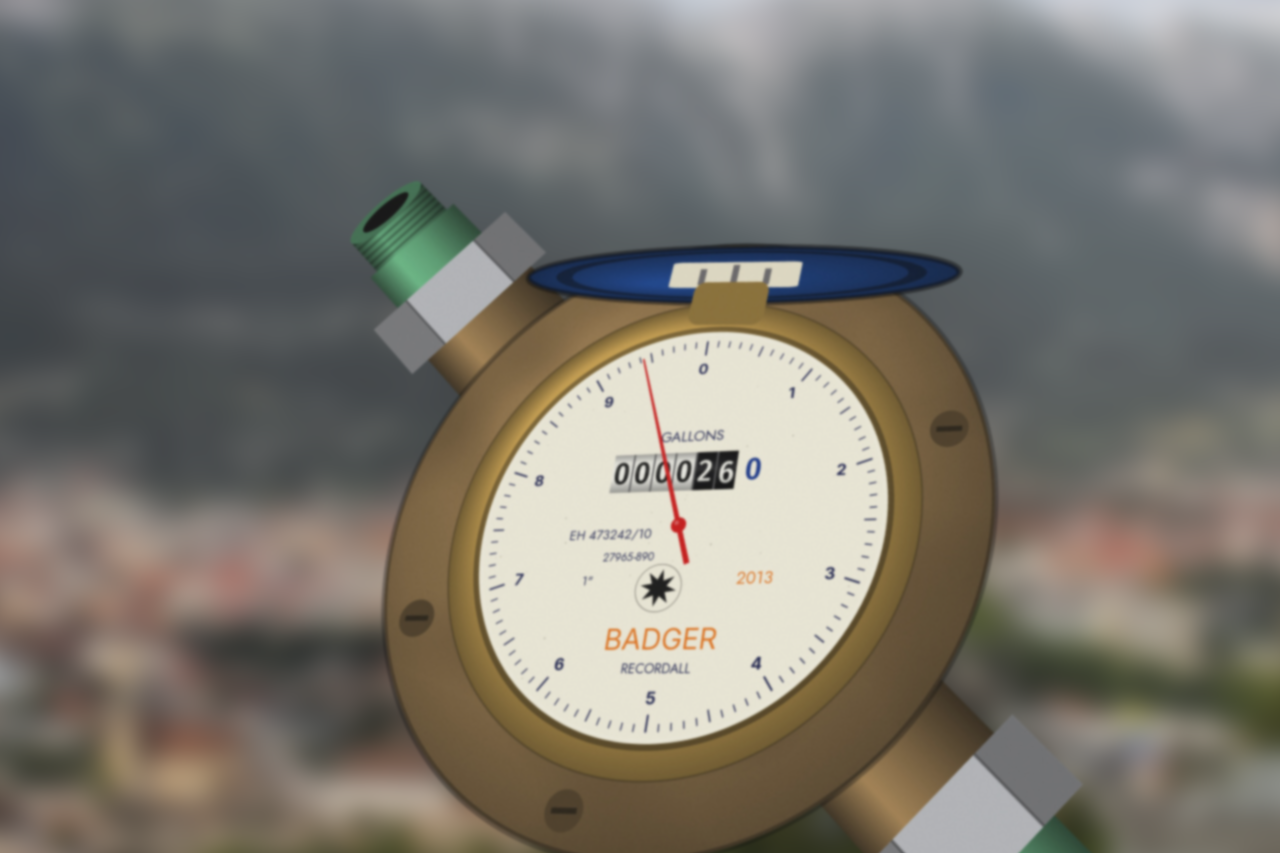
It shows 259.4 gal
